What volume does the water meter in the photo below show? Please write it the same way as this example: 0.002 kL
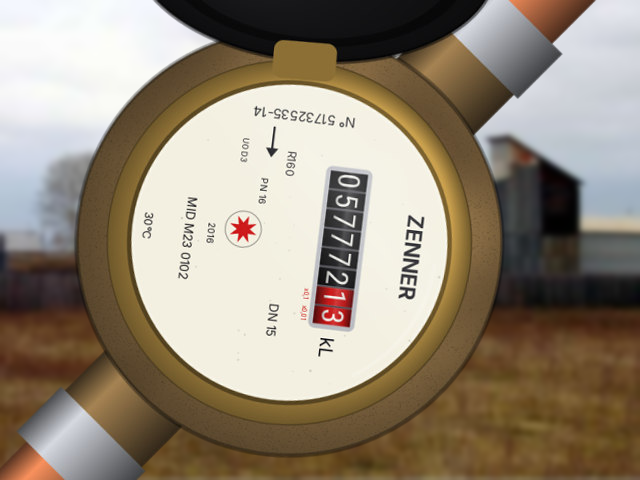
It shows 57772.13 kL
